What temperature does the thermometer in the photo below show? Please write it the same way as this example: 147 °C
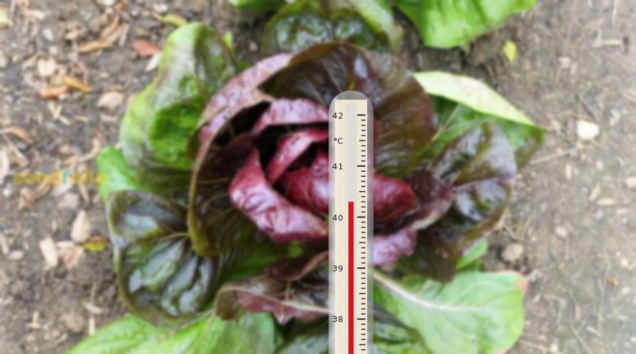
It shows 40.3 °C
